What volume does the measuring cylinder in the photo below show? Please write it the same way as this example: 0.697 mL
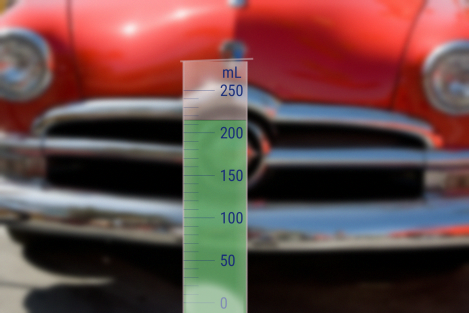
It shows 215 mL
